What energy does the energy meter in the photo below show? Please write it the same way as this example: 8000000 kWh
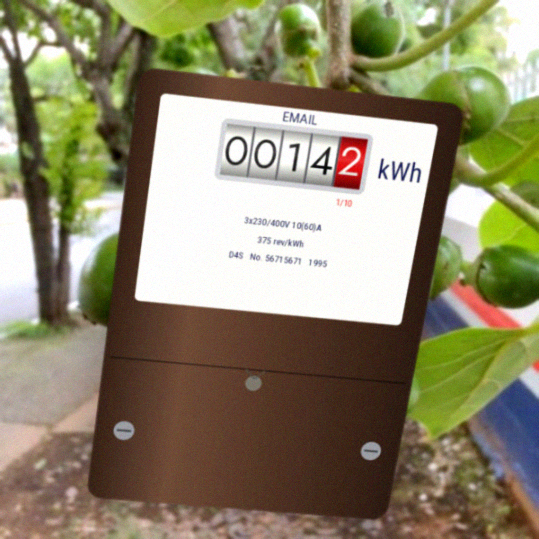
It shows 14.2 kWh
